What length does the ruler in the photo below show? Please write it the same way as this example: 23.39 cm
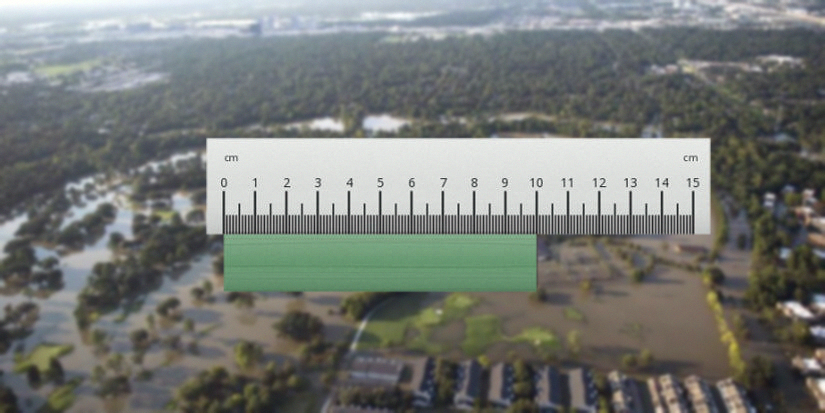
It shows 10 cm
